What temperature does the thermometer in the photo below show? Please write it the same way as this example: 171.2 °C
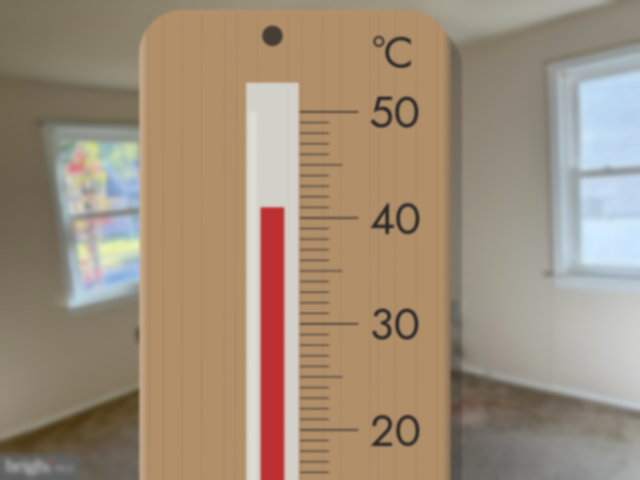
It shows 41 °C
